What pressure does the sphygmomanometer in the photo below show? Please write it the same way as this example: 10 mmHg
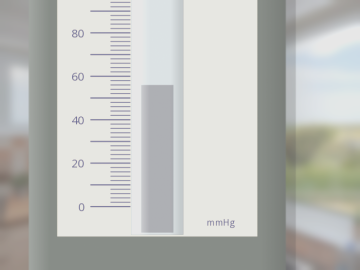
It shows 56 mmHg
